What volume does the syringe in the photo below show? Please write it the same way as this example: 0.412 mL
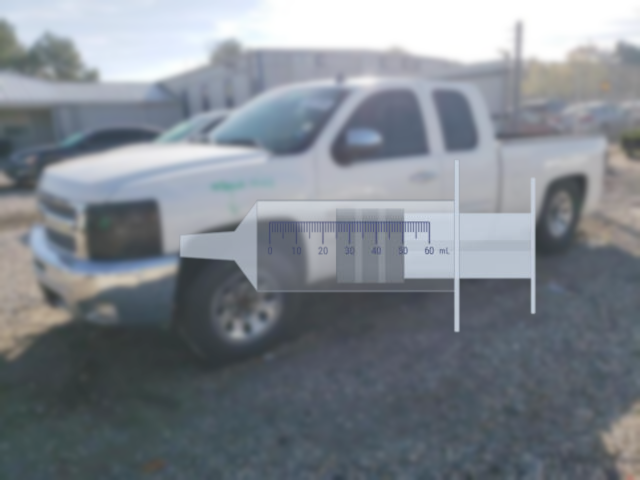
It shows 25 mL
